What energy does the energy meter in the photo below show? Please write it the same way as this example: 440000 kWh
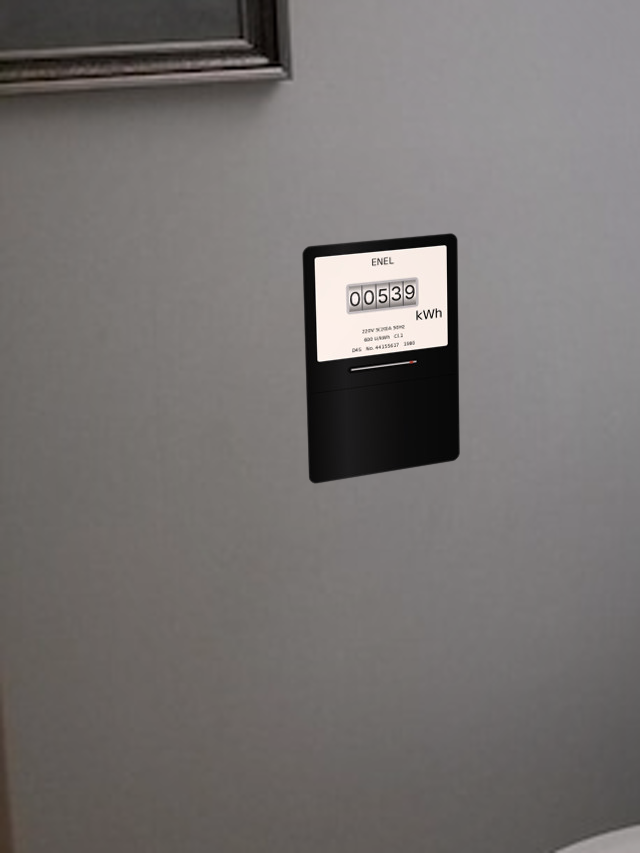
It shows 539 kWh
